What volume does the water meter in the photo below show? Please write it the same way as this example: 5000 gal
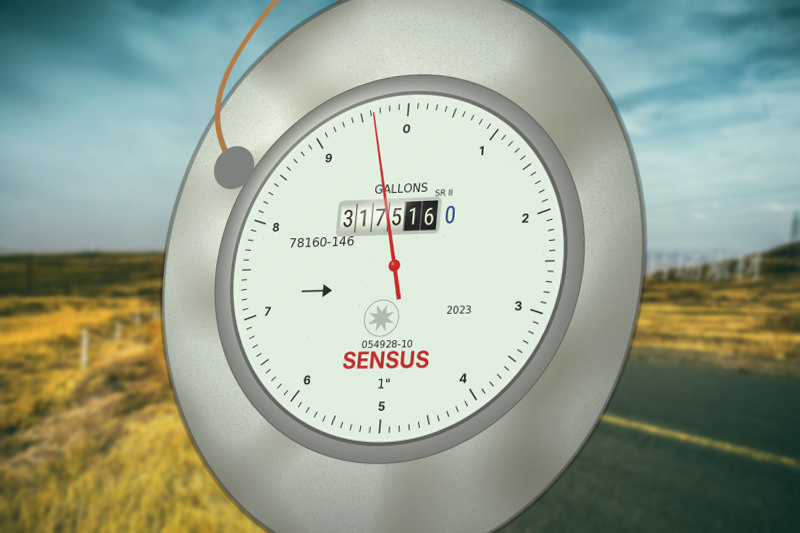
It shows 3175159.6 gal
